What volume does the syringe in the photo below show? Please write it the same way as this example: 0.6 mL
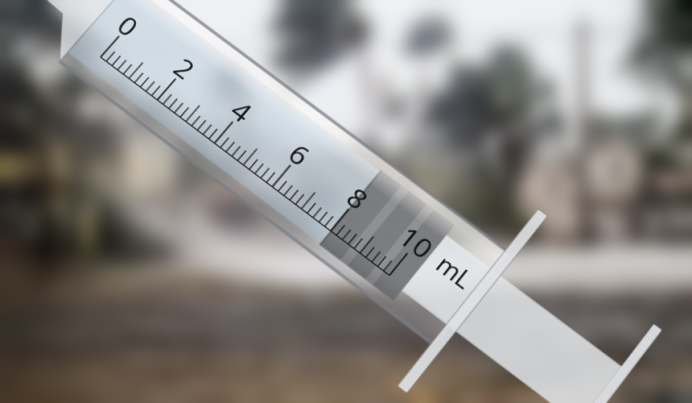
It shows 8 mL
